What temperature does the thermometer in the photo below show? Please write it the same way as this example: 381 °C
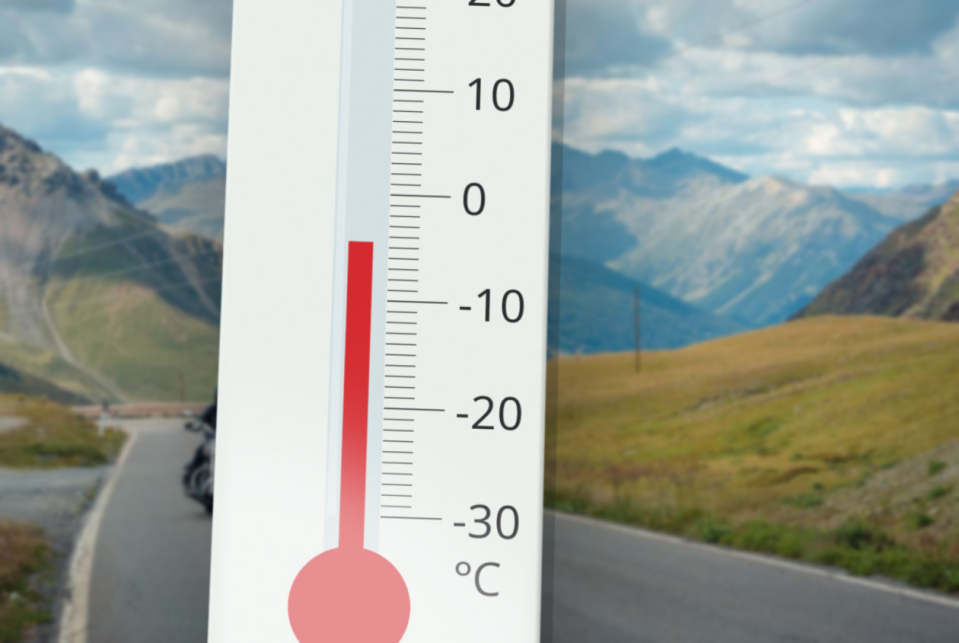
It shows -4.5 °C
